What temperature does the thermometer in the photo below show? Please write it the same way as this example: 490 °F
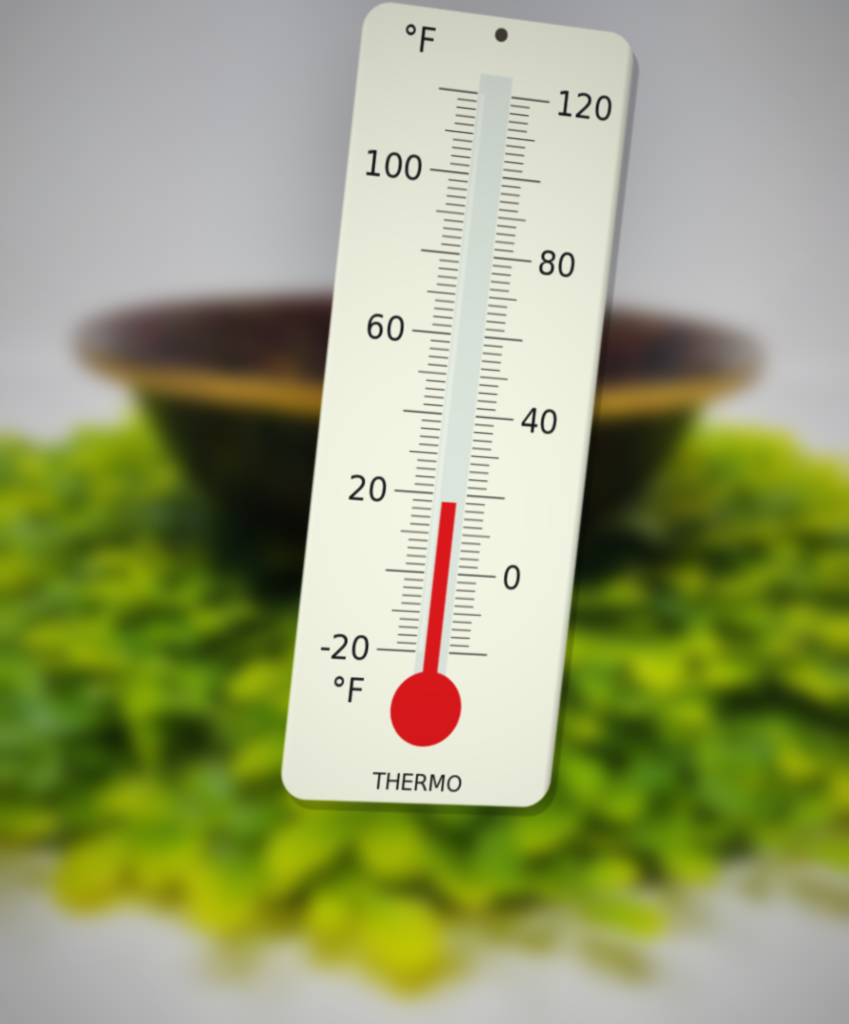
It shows 18 °F
